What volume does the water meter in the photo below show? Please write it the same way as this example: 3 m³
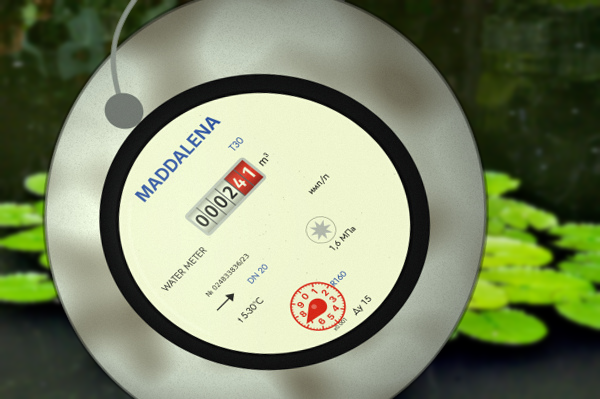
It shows 2.417 m³
